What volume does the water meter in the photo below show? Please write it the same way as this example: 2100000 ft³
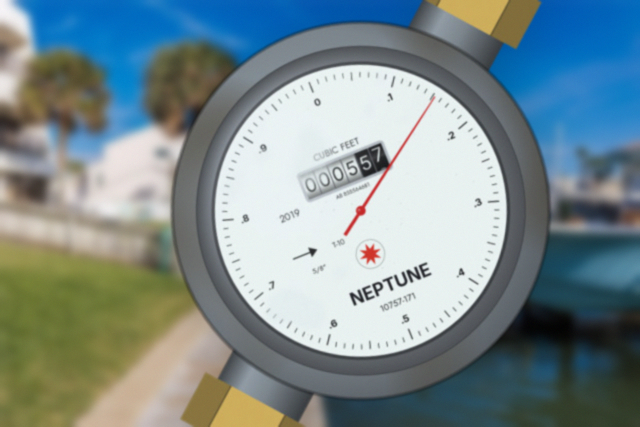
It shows 557.15 ft³
